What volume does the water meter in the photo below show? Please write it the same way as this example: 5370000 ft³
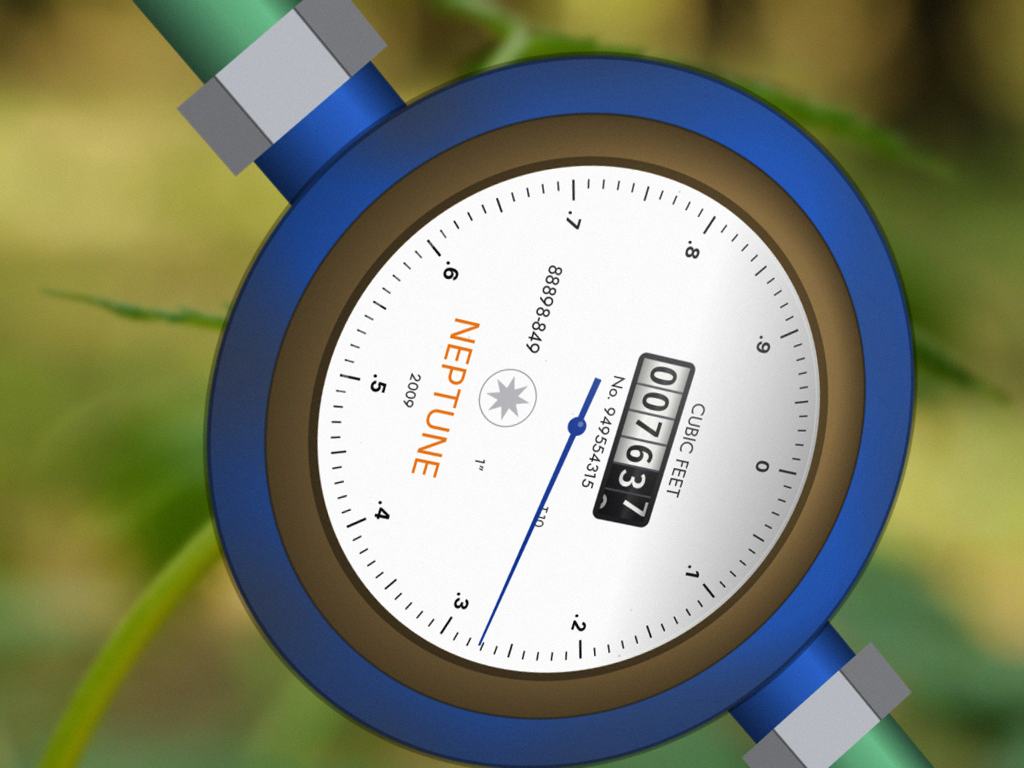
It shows 7637.27 ft³
